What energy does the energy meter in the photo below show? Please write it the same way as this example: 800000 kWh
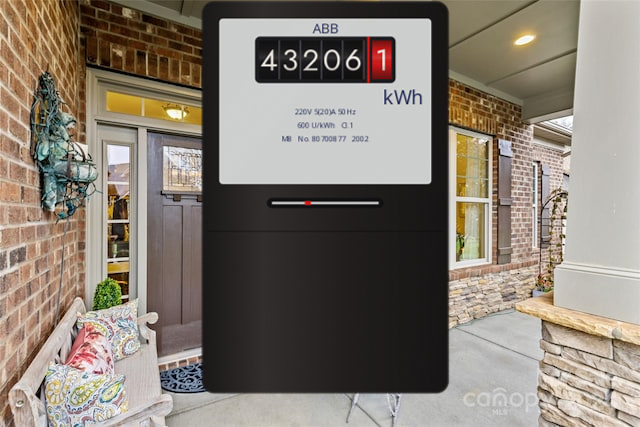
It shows 43206.1 kWh
